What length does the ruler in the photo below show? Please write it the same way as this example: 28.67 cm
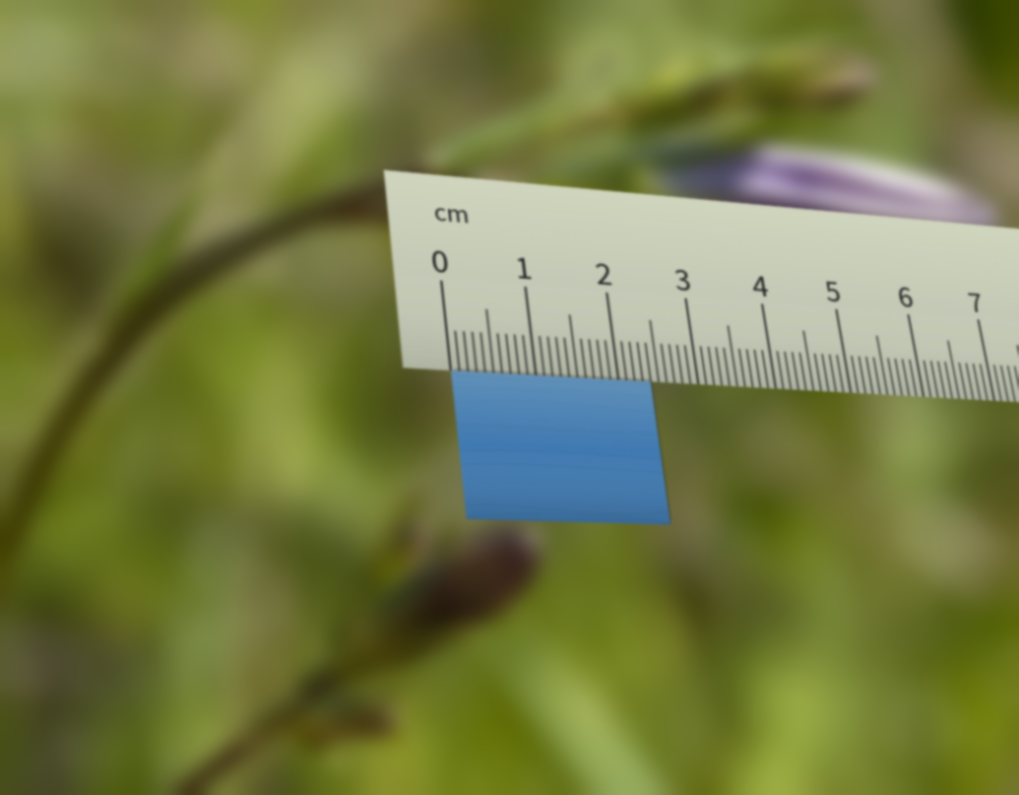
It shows 2.4 cm
